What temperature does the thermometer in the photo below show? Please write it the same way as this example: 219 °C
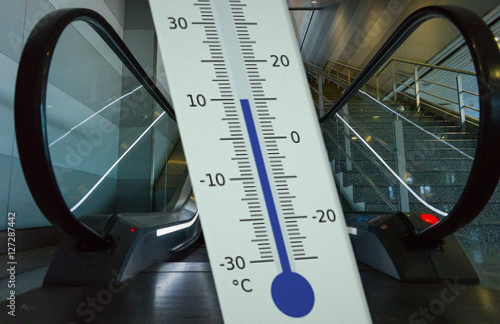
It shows 10 °C
